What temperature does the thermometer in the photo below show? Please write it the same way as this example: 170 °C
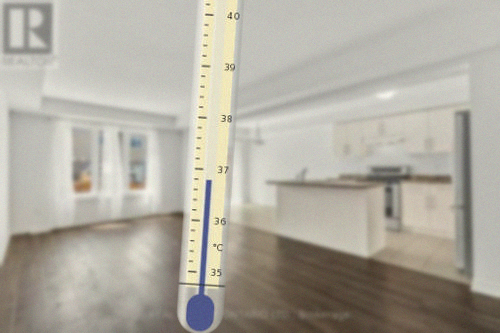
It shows 36.8 °C
